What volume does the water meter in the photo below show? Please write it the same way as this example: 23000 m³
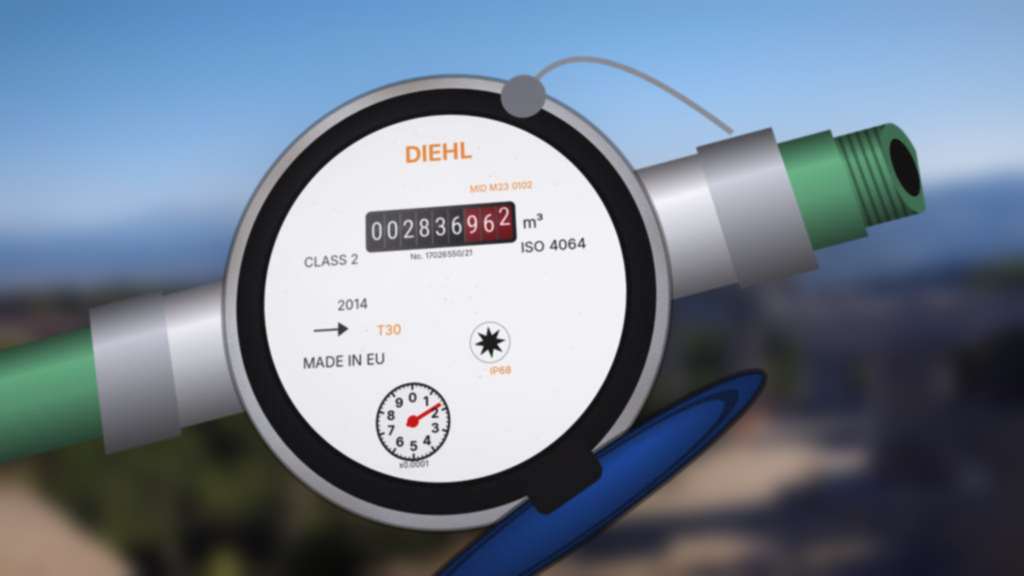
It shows 2836.9621 m³
